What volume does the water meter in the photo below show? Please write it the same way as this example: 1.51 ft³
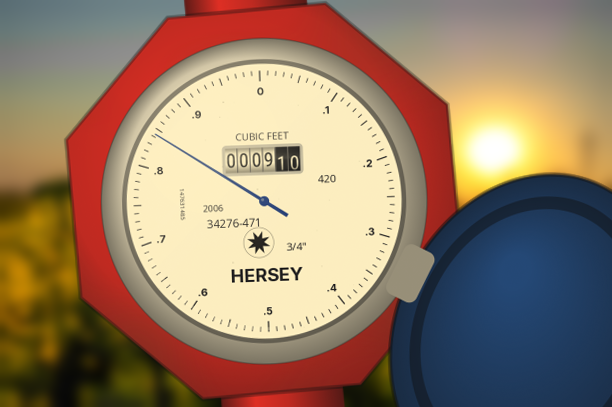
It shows 909.84 ft³
